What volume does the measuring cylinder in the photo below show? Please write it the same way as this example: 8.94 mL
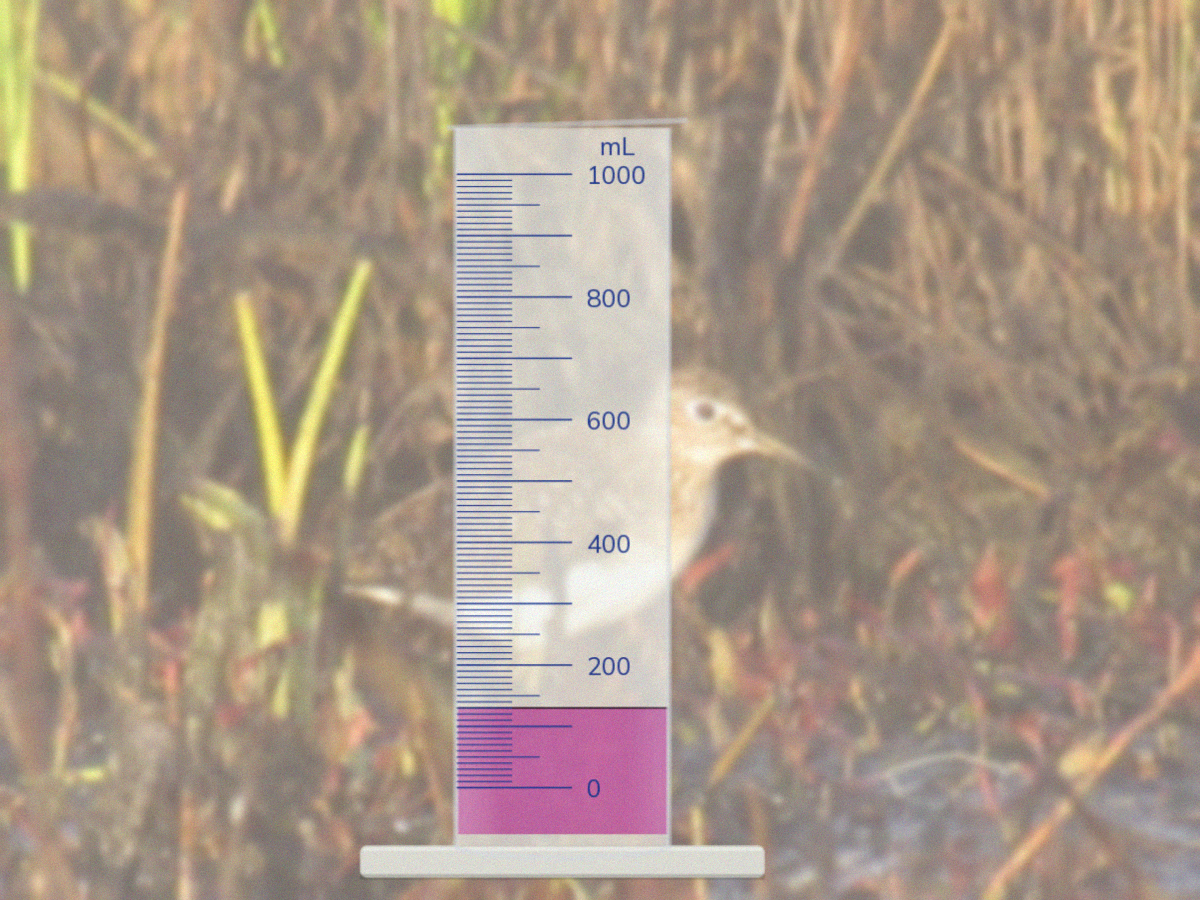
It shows 130 mL
